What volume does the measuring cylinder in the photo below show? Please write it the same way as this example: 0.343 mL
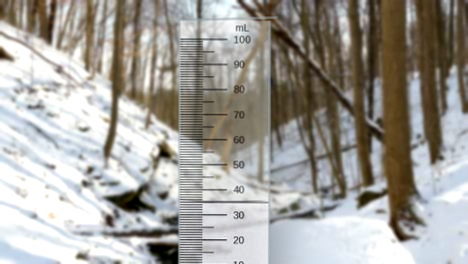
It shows 35 mL
